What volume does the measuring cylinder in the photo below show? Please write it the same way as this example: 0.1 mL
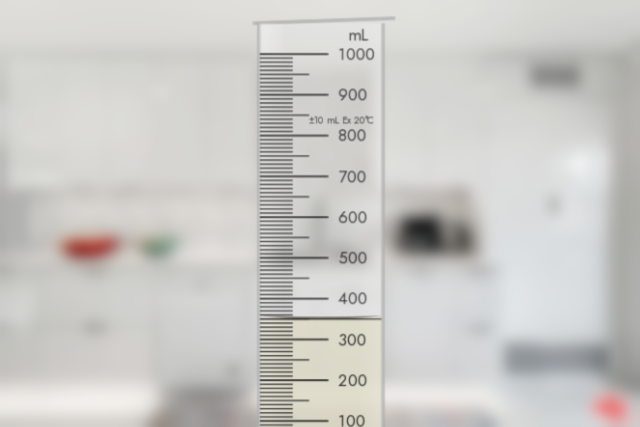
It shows 350 mL
